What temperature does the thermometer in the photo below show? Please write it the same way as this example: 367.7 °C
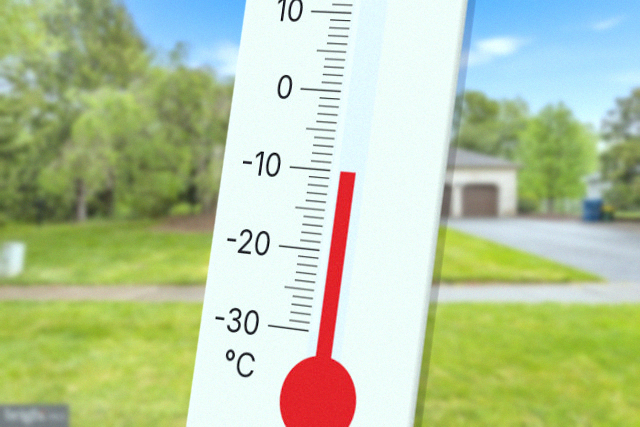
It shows -10 °C
